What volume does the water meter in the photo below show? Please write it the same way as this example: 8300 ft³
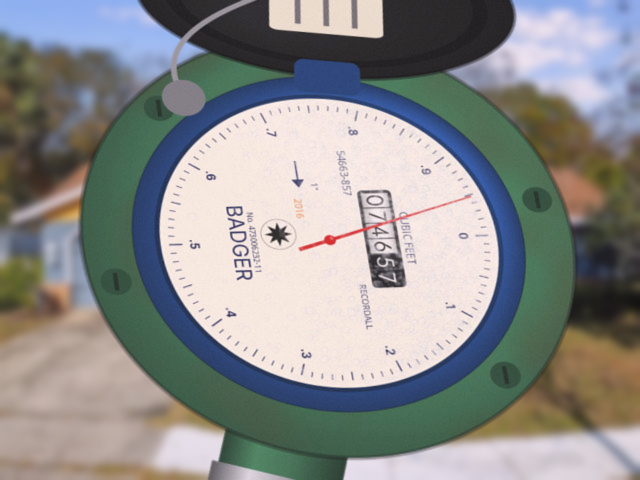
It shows 74656.95 ft³
